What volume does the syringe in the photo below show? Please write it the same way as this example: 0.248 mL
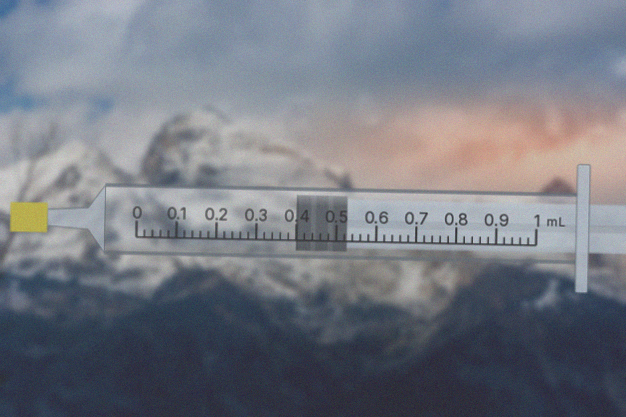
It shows 0.4 mL
